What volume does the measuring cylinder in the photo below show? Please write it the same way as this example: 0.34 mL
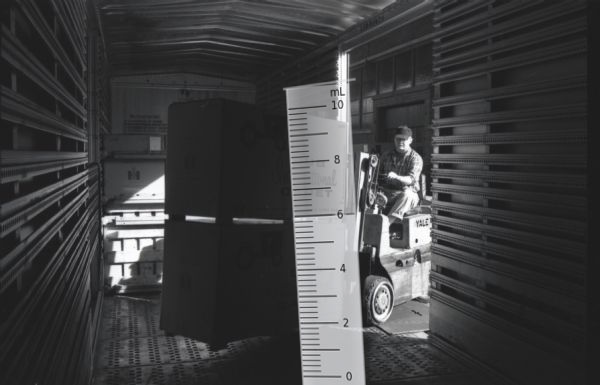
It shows 6 mL
